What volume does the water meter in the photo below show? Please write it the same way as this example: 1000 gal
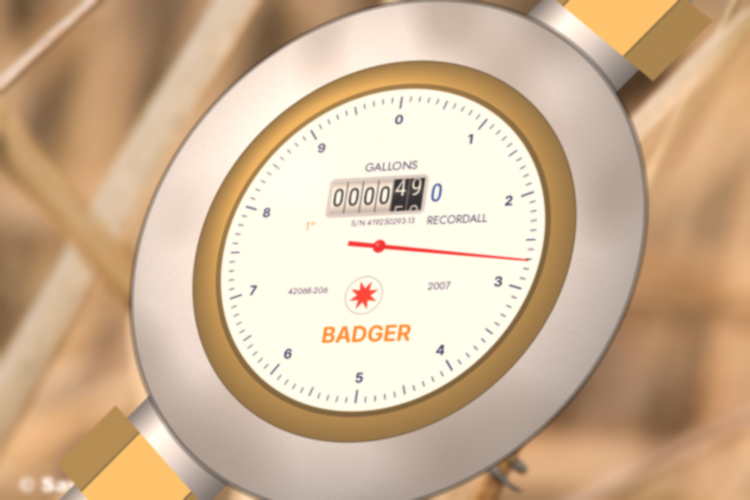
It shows 492.7 gal
